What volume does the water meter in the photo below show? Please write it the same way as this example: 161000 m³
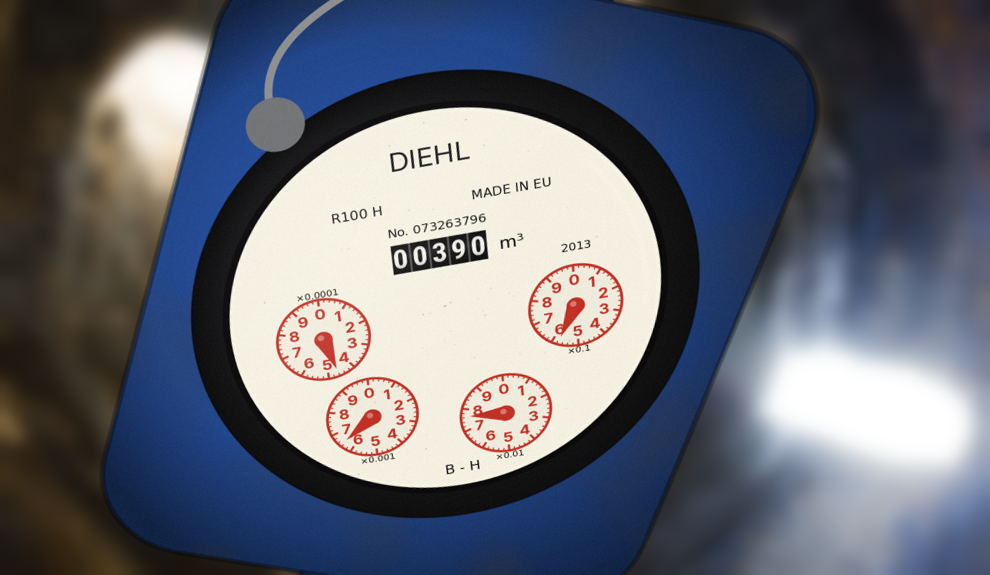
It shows 390.5764 m³
